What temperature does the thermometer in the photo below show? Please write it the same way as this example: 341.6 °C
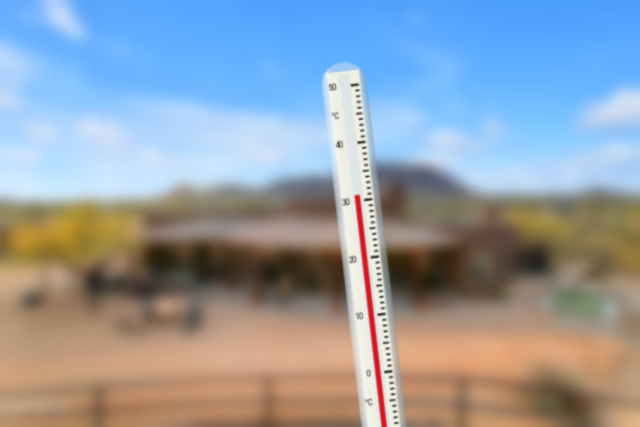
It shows 31 °C
